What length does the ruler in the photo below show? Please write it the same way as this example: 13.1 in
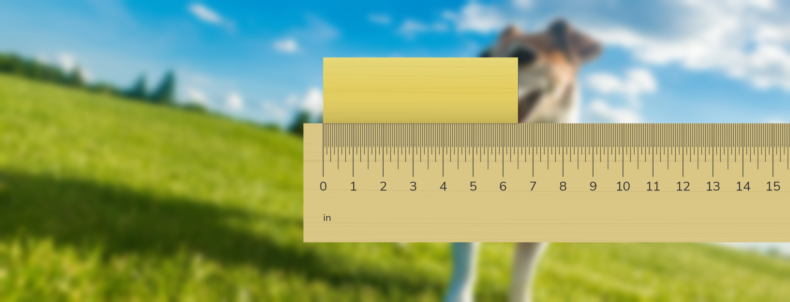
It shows 6.5 in
